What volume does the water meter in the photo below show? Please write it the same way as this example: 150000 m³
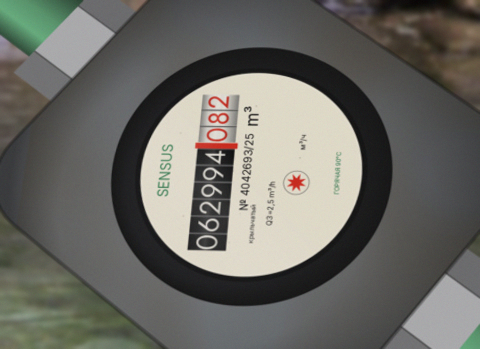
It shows 62994.082 m³
